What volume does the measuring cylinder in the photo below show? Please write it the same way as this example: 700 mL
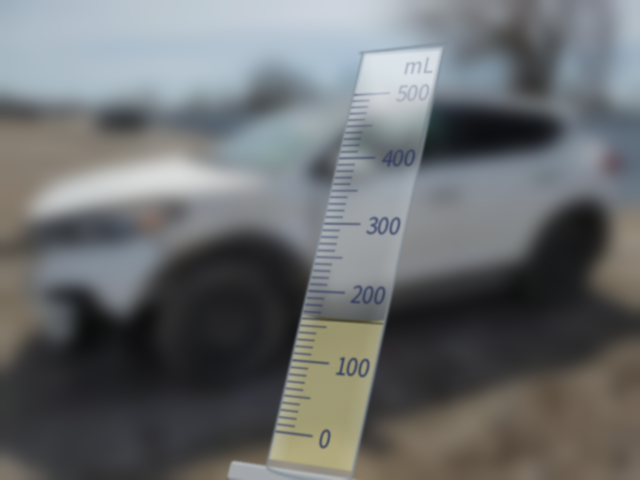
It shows 160 mL
